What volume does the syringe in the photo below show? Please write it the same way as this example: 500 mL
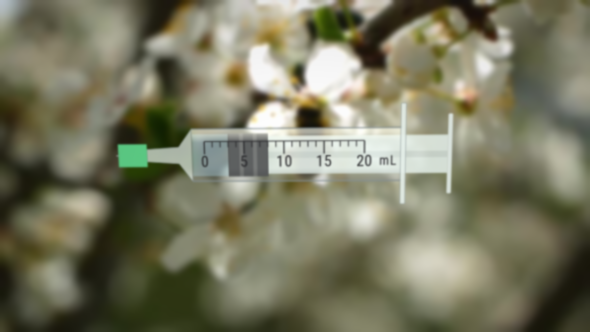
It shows 3 mL
